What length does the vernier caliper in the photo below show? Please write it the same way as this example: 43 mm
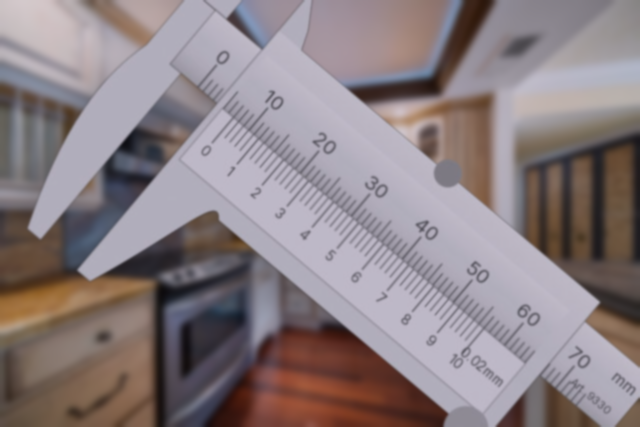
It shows 7.0 mm
